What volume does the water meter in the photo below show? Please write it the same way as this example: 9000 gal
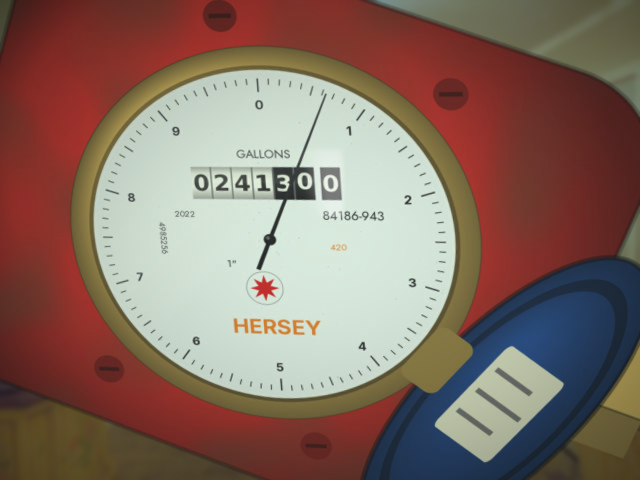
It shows 241300.6 gal
